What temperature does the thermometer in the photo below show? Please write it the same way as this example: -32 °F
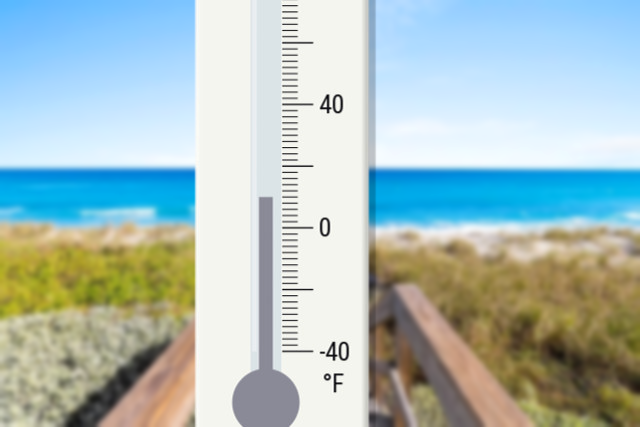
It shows 10 °F
